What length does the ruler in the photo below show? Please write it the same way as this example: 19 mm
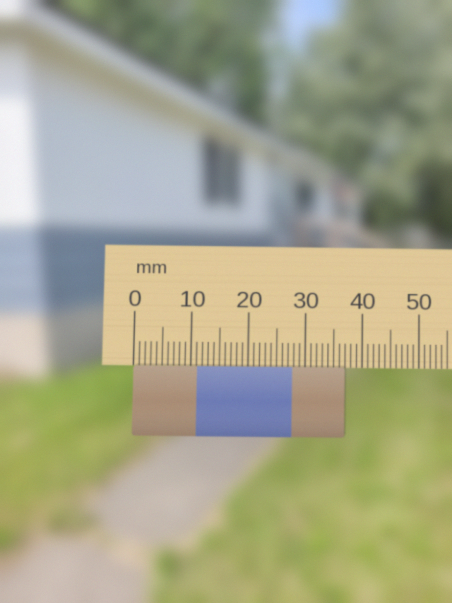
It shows 37 mm
